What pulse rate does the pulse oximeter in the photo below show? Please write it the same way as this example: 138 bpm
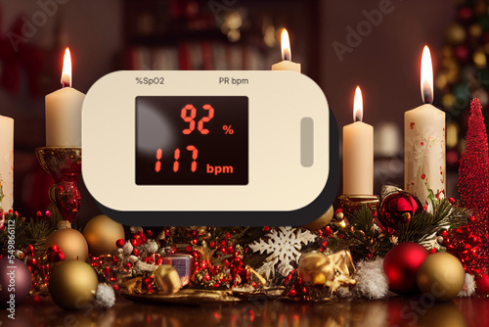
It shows 117 bpm
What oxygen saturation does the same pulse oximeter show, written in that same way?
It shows 92 %
